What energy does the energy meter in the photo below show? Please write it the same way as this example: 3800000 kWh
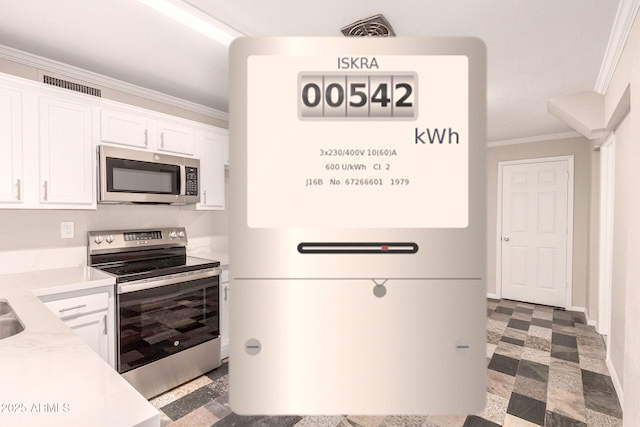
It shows 542 kWh
